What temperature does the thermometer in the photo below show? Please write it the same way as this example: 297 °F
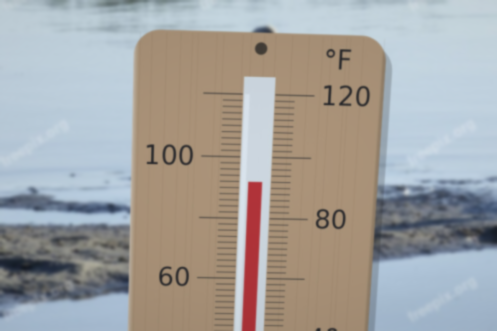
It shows 92 °F
